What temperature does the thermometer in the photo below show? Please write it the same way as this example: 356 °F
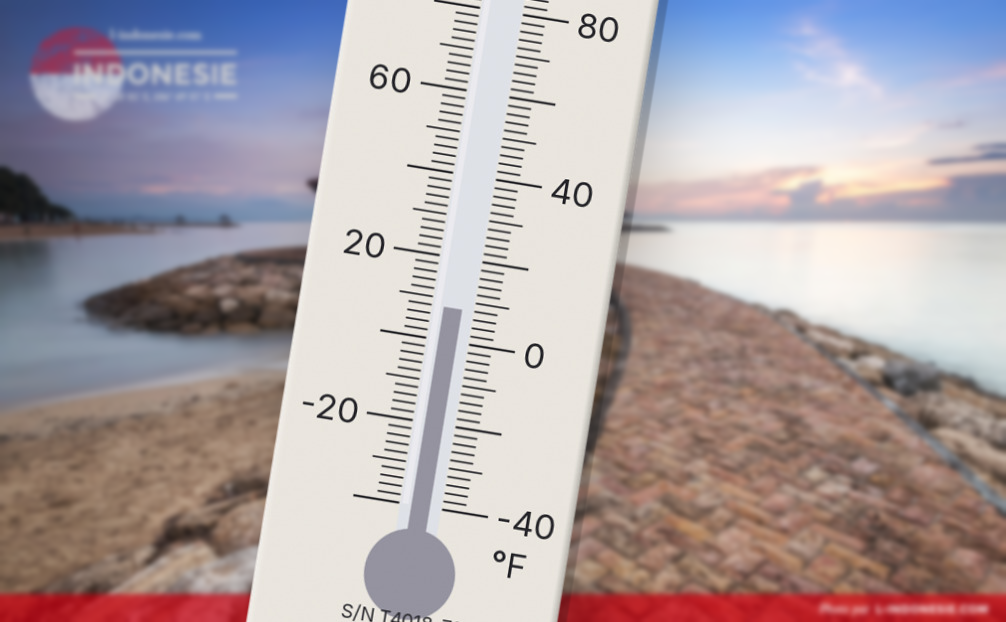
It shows 8 °F
